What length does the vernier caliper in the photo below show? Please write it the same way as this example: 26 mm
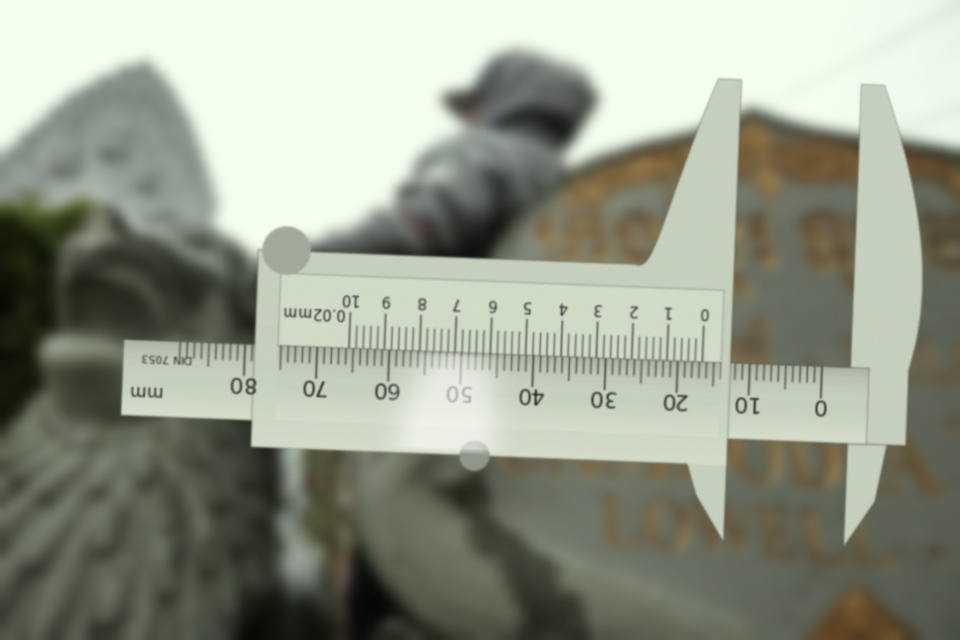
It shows 16.6 mm
